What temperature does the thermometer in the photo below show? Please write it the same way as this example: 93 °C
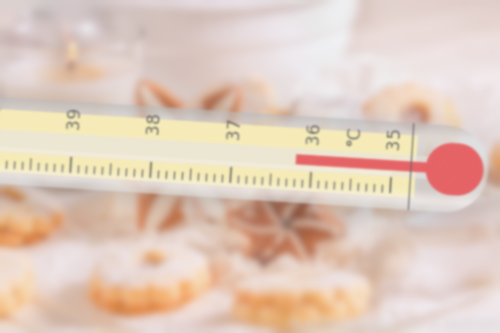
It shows 36.2 °C
